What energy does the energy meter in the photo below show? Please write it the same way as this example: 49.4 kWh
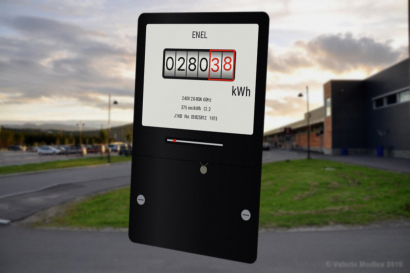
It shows 280.38 kWh
